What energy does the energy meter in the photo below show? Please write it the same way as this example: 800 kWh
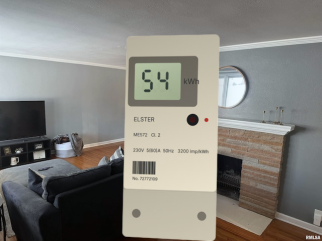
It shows 54 kWh
